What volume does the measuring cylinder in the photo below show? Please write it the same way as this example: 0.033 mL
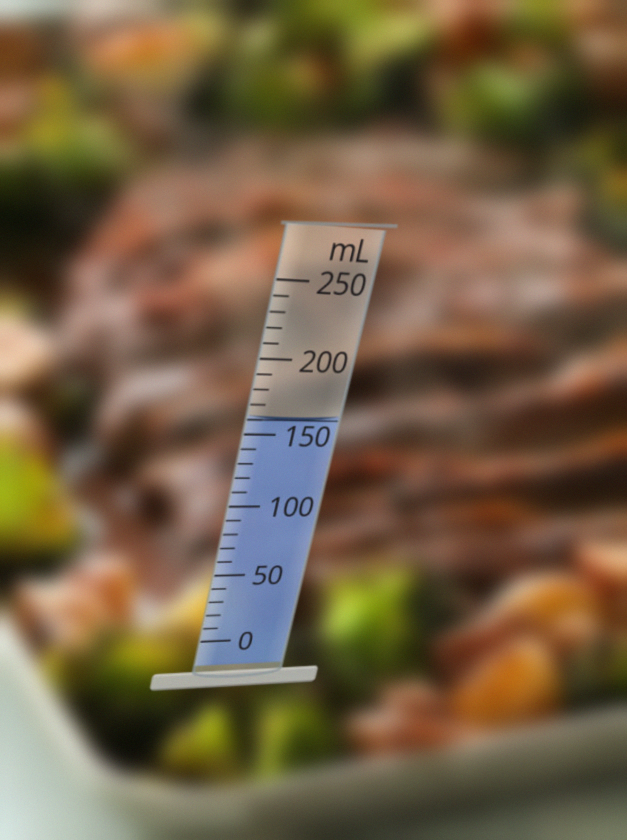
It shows 160 mL
